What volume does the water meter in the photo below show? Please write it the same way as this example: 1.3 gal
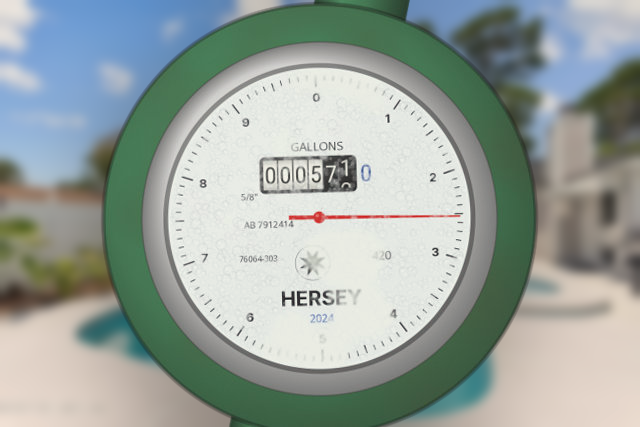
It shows 5712.5 gal
